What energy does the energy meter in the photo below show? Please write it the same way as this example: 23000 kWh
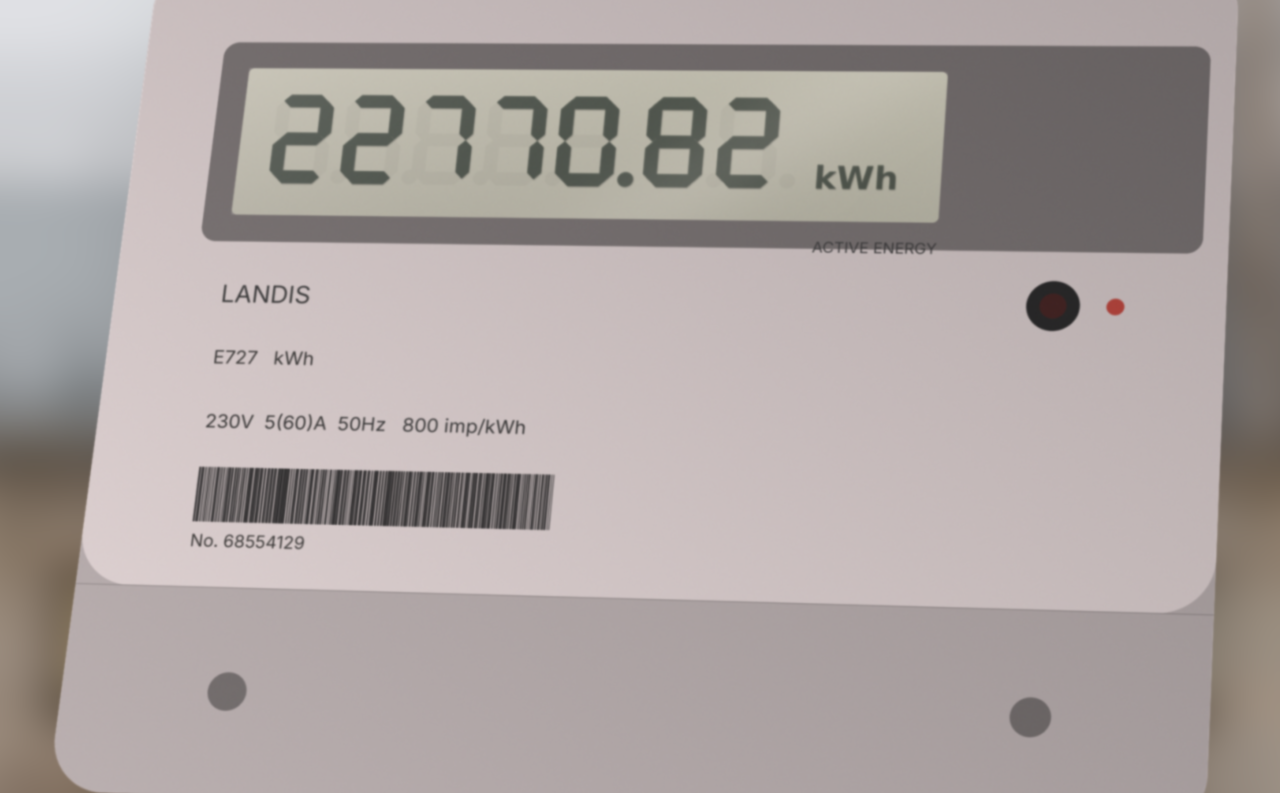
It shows 22770.82 kWh
